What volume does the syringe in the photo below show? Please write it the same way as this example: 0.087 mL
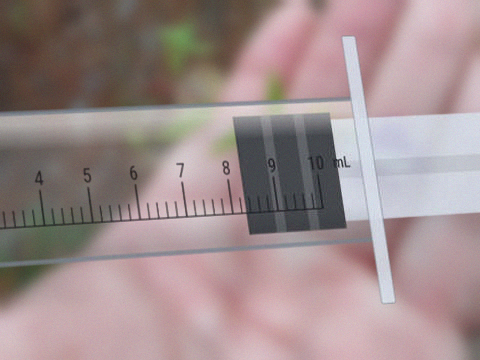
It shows 8.3 mL
